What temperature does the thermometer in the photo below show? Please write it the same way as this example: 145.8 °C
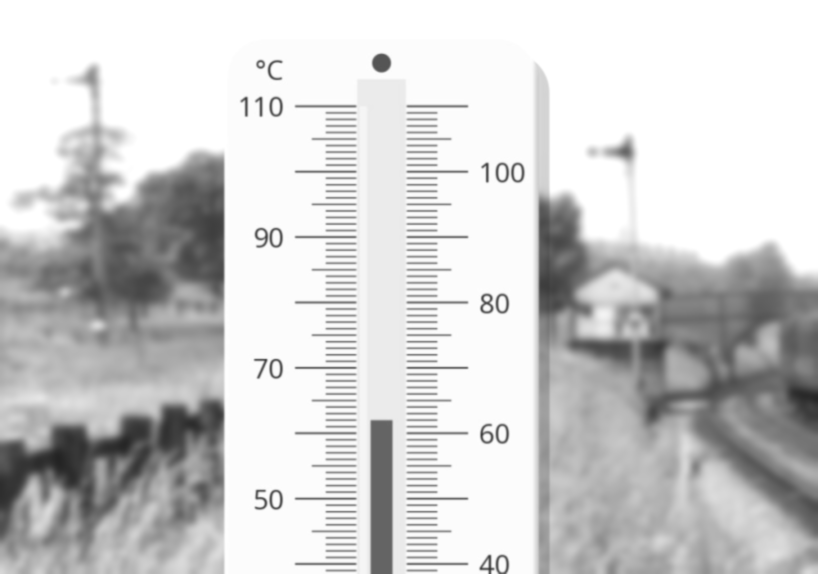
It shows 62 °C
